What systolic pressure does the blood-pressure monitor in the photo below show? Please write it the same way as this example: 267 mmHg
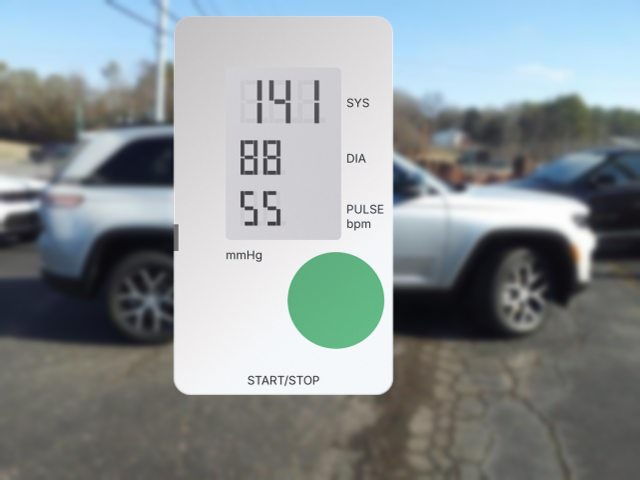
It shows 141 mmHg
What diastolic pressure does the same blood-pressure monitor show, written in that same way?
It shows 88 mmHg
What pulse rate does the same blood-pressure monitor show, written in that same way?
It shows 55 bpm
